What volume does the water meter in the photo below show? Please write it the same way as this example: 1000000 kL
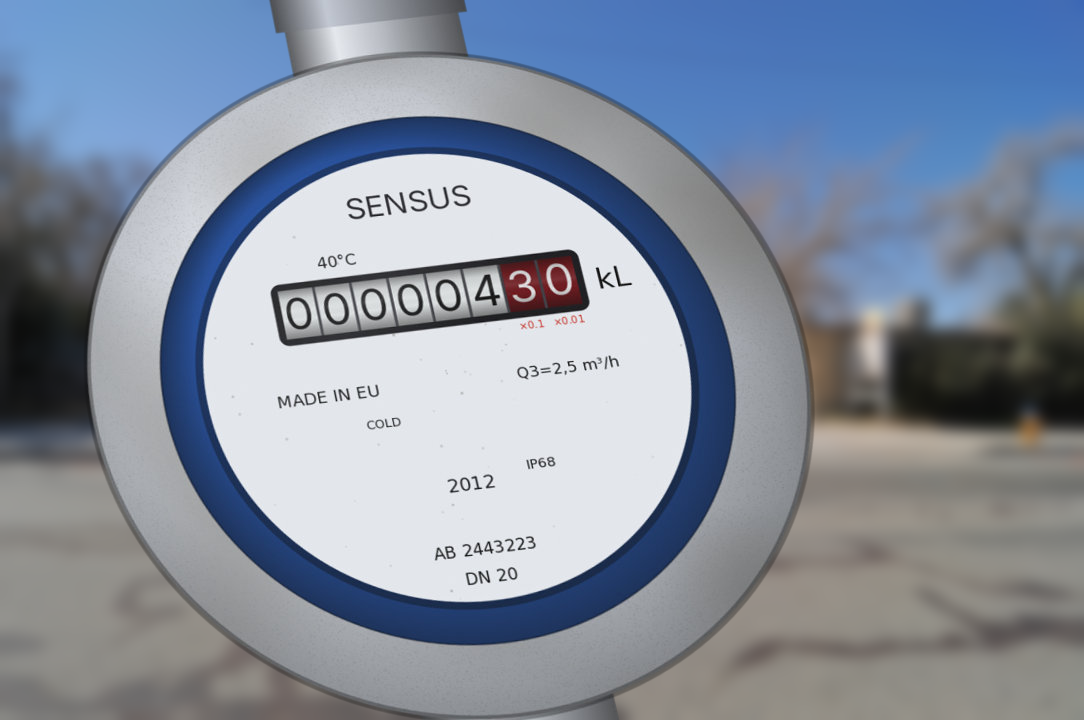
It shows 4.30 kL
